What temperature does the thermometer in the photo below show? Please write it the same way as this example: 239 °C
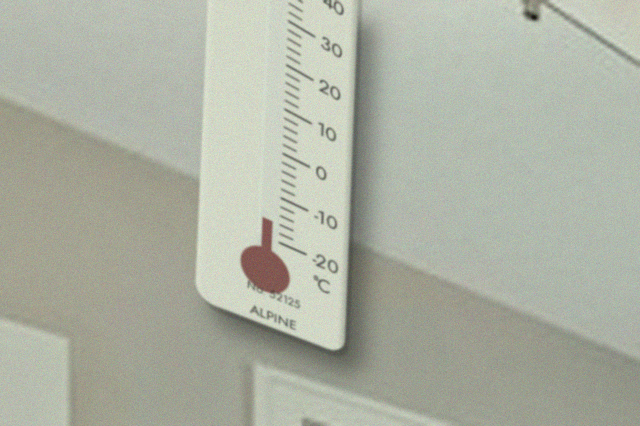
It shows -16 °C
